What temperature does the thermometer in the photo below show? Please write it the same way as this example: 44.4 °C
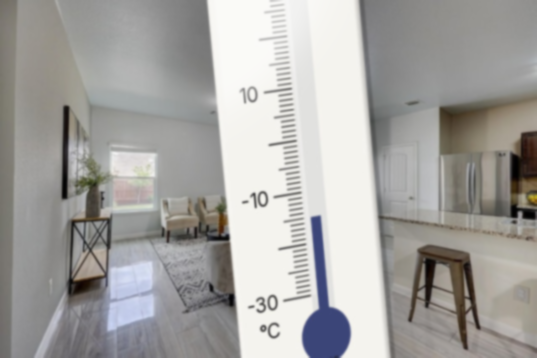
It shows -15 °C
